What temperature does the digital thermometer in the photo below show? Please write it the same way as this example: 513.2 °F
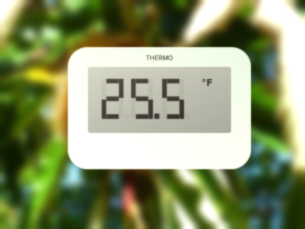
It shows 25.5 °F
